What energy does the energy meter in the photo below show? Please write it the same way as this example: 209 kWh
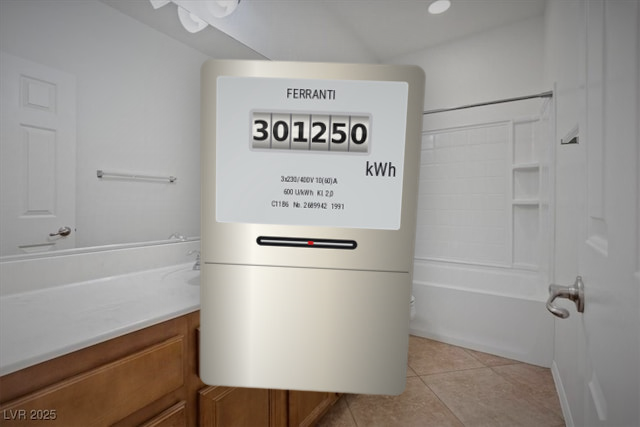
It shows 301250 kWh
